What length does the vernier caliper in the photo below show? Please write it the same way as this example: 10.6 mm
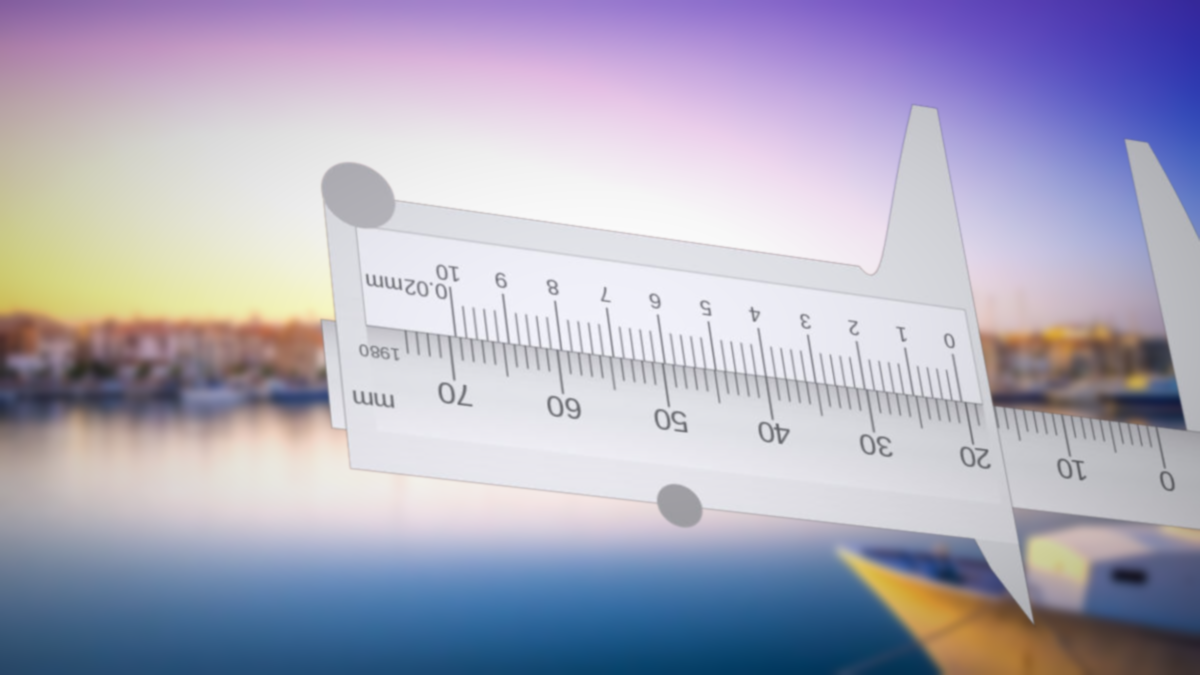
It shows 20.4 mm
